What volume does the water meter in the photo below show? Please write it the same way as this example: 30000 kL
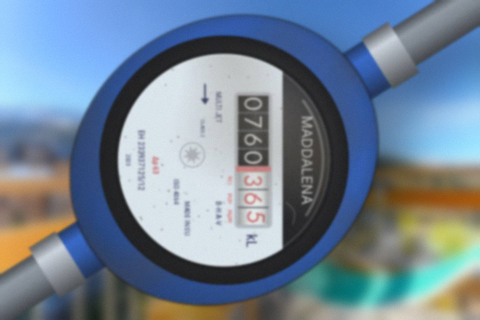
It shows 760.365 kL
